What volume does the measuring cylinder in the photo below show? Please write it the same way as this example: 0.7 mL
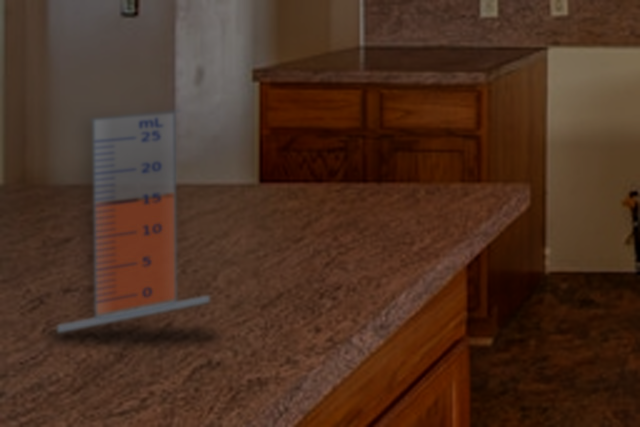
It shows 15 mL
